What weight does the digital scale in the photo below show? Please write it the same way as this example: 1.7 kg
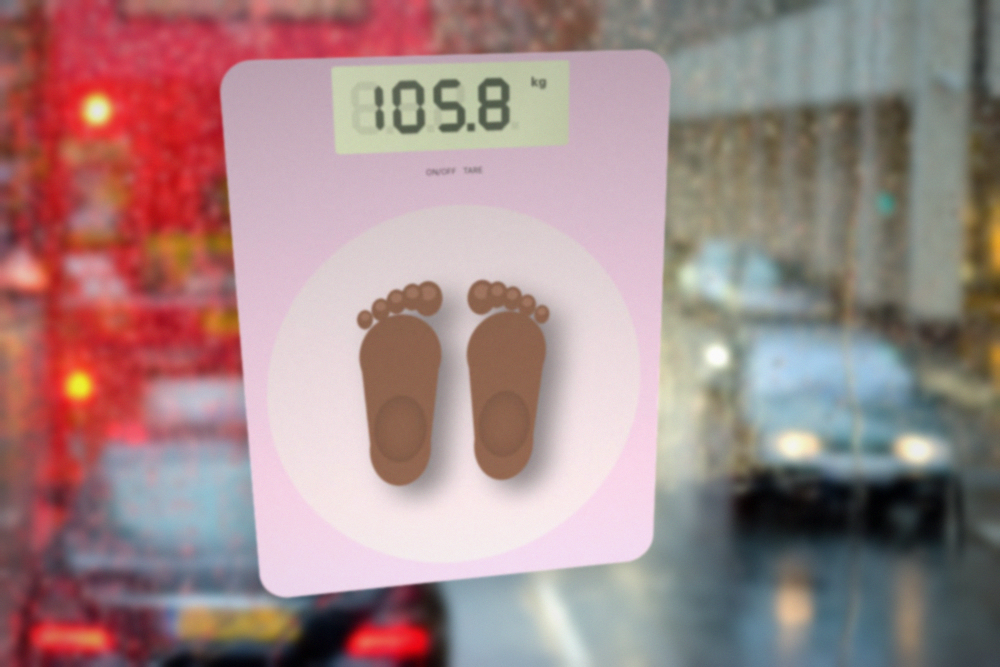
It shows 105.8 kg
